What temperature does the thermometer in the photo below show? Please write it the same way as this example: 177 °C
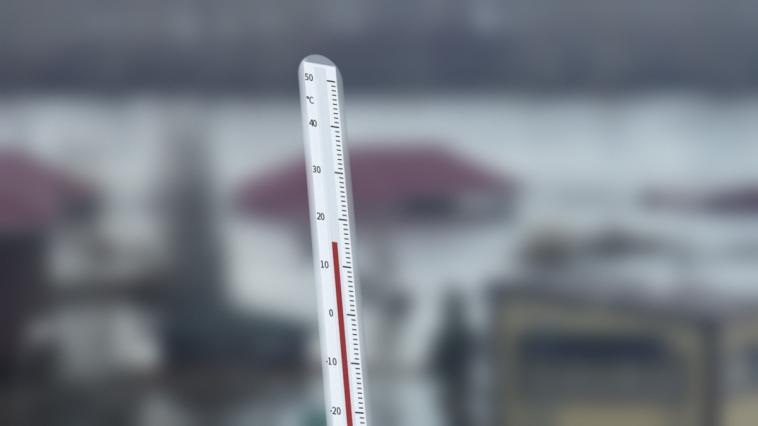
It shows 15 °C
